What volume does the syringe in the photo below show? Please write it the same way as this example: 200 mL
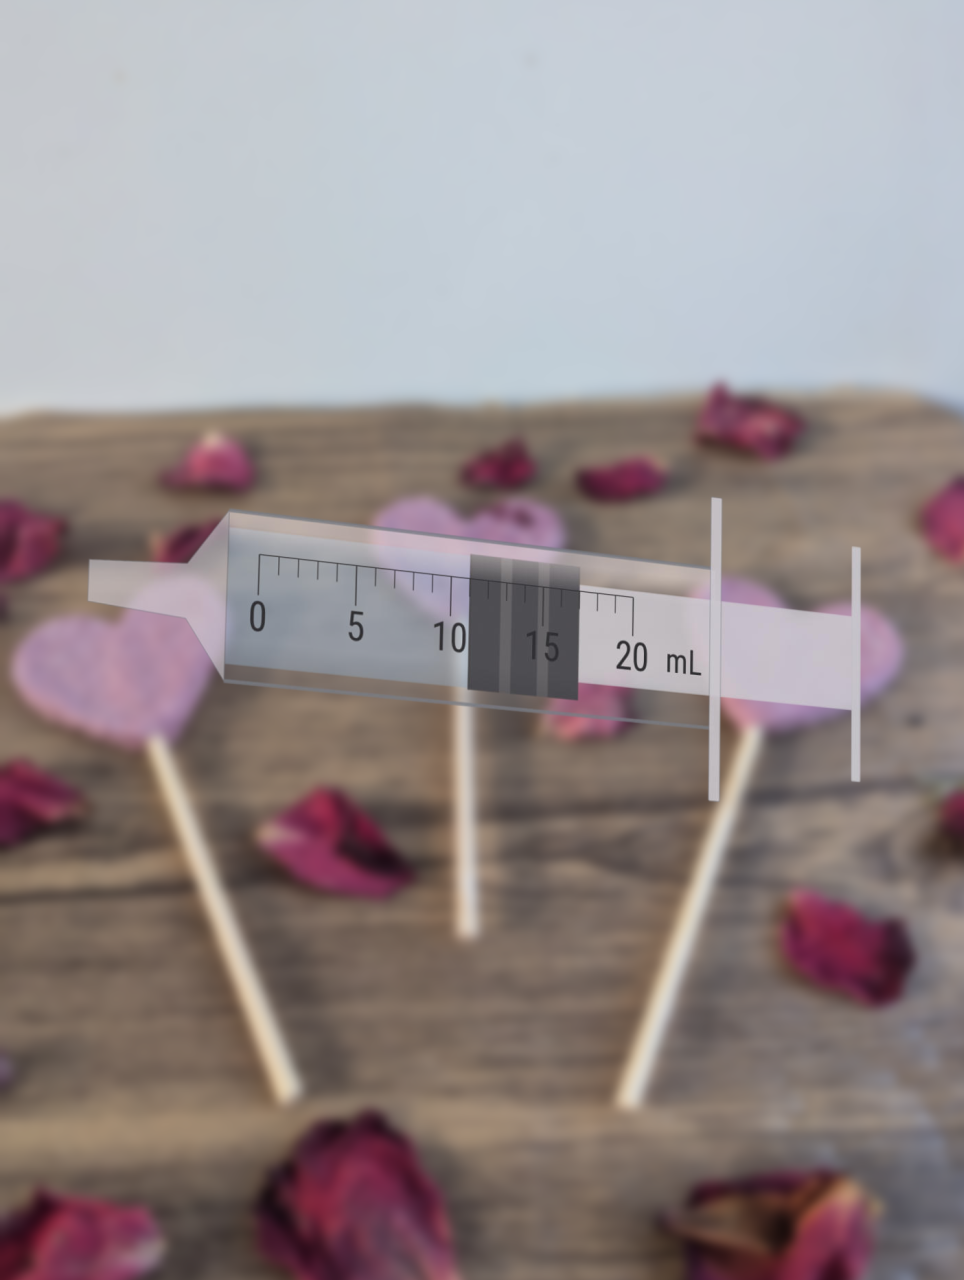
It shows 11 mL
